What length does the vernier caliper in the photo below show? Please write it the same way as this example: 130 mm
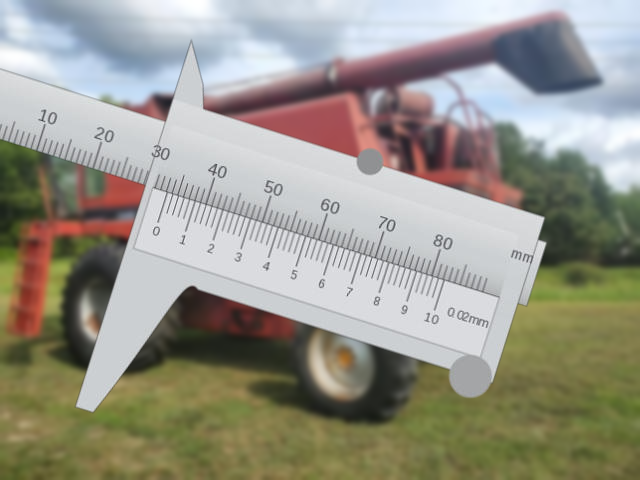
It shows 33.2 mm
